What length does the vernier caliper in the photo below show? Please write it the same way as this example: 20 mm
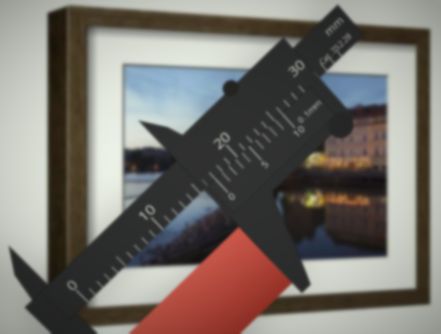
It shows 17.0 mm
